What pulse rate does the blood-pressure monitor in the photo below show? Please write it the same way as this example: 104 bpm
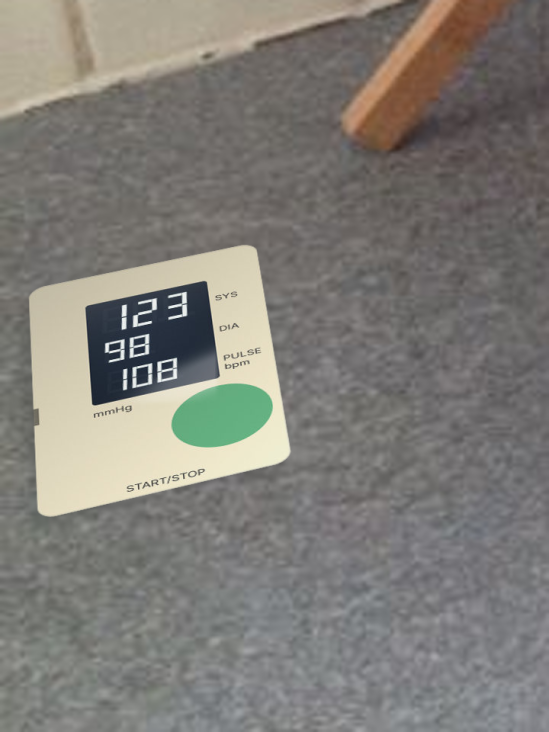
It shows 108 bpm
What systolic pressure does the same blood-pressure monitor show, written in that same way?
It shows 123 mmHg
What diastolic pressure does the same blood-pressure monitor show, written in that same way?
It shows 98 mmHg
